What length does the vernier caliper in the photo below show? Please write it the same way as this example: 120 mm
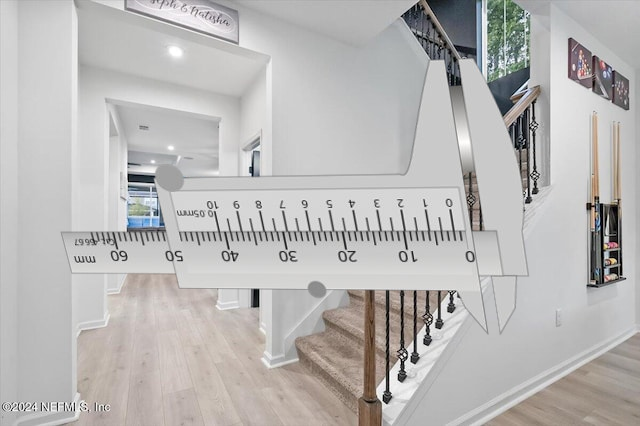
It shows 2.0 mm
